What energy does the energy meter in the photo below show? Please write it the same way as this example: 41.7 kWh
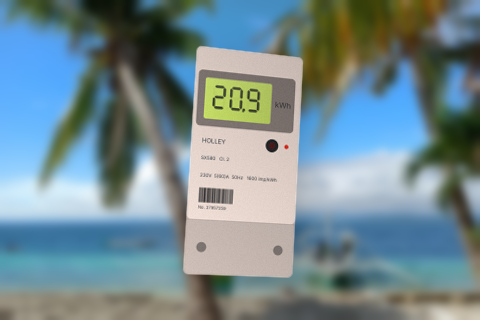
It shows 20.9 kWh
